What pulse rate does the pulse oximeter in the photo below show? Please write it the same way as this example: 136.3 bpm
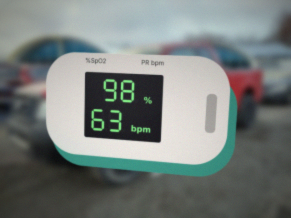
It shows 63 bpm
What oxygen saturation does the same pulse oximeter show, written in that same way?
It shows 98 %
